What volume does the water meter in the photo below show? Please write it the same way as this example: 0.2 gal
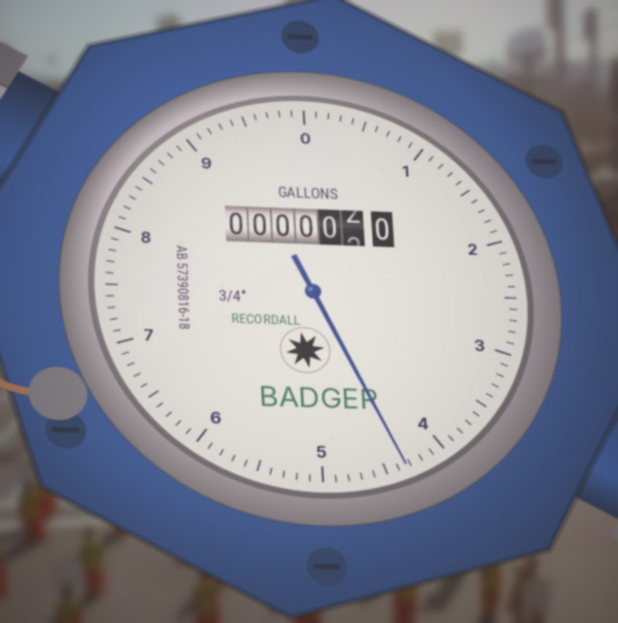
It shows 24.3 gal
